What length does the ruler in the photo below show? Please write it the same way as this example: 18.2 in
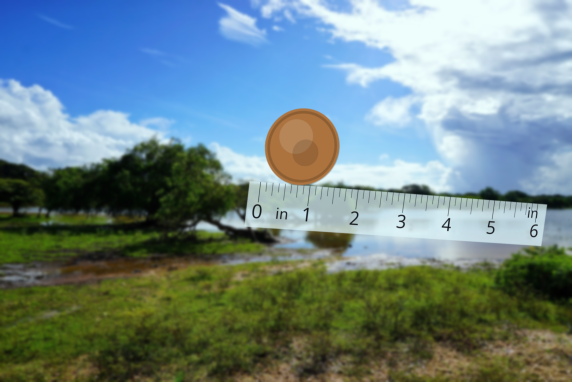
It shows 1.5 in
